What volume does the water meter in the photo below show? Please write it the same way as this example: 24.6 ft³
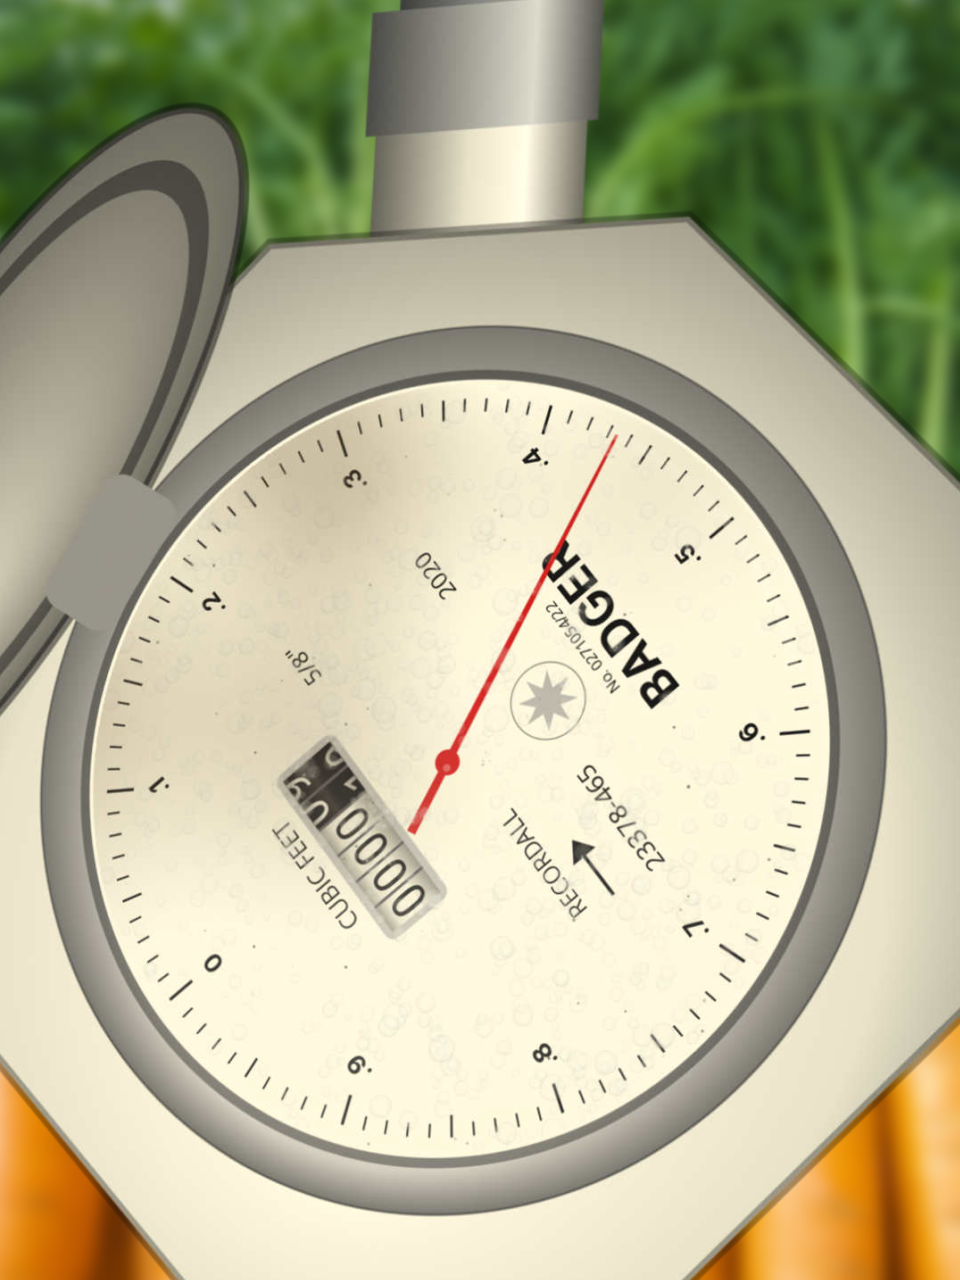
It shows 9.43 ft³
